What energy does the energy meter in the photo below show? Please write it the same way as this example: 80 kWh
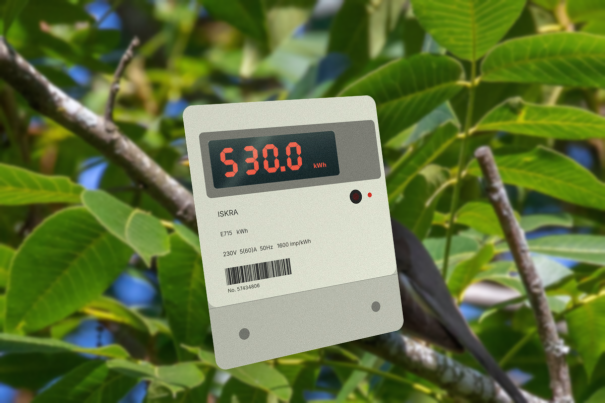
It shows 530.0 kWh
